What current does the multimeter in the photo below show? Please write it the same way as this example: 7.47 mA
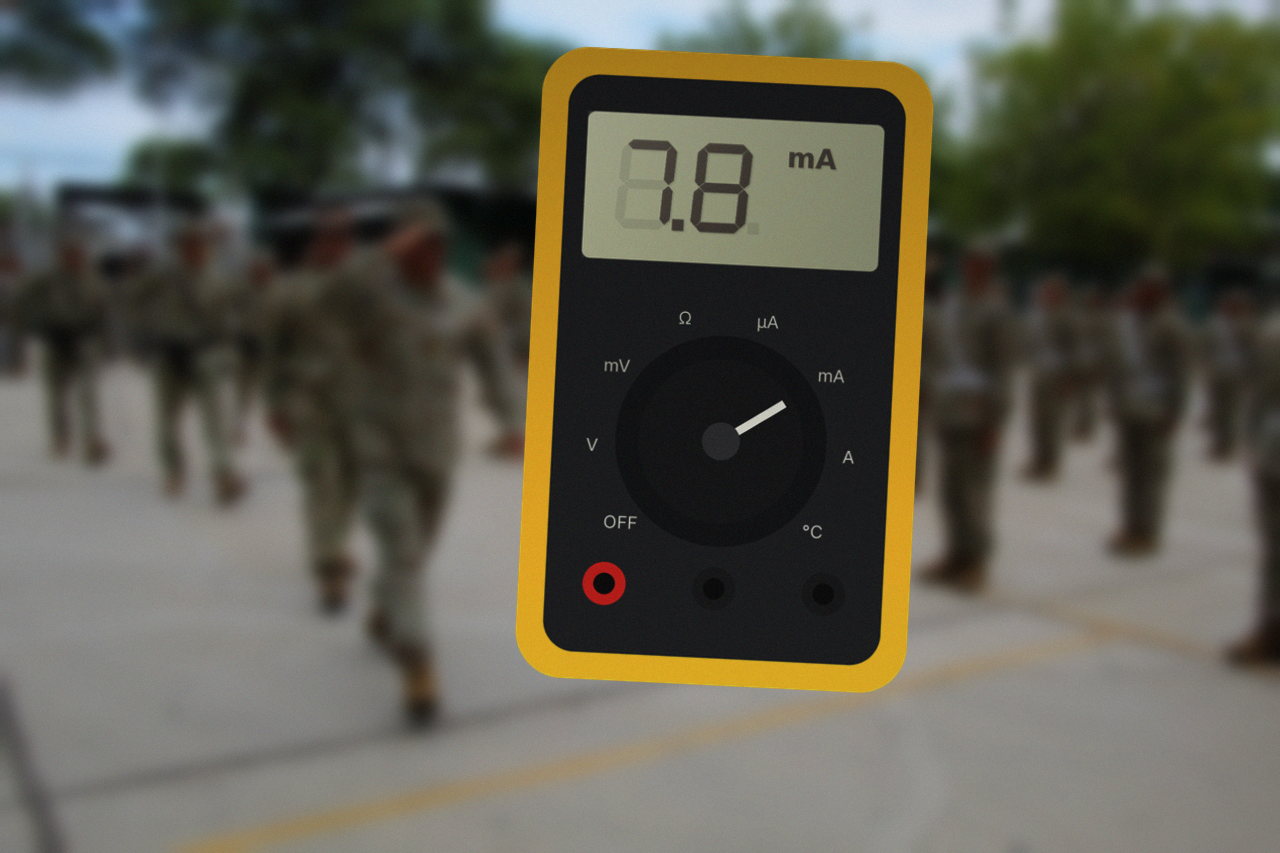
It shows 7.8 mA
